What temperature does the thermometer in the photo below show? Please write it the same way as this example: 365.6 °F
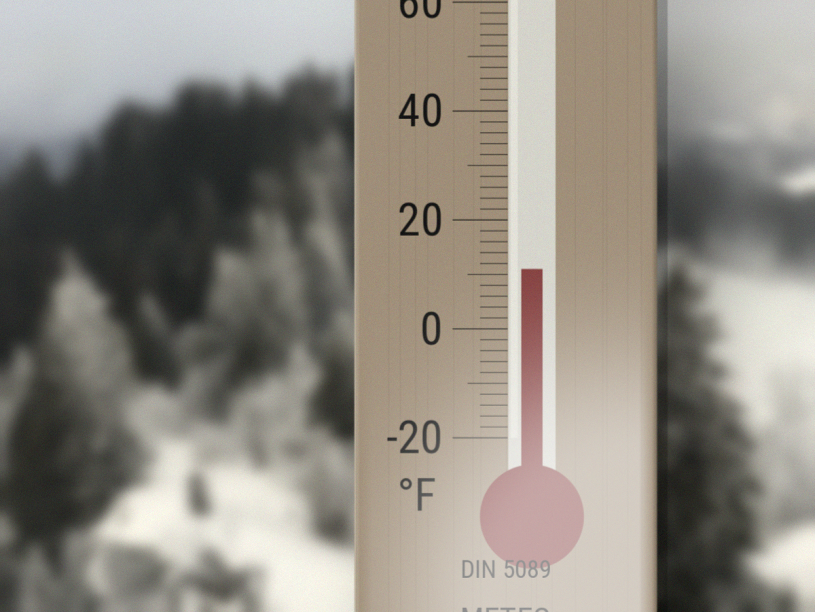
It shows 11 °F
